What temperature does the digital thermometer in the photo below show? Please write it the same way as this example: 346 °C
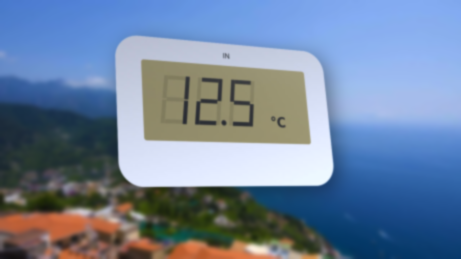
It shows 12.5 °C
